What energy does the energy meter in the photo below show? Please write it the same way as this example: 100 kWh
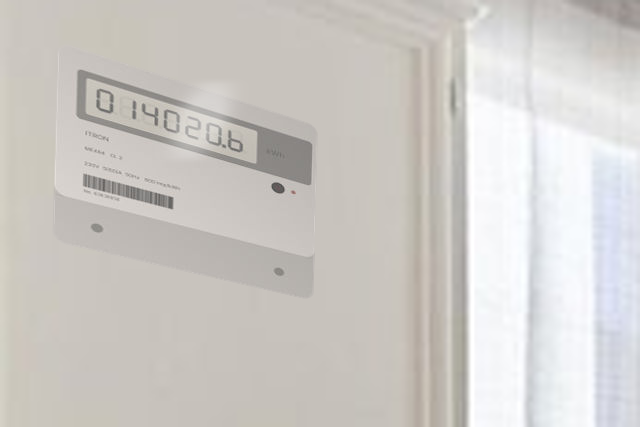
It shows 14020.6 kWh
